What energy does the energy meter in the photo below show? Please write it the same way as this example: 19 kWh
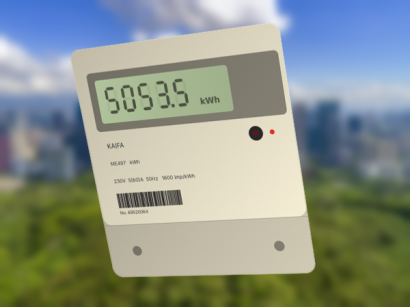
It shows 5053.5 kWh
